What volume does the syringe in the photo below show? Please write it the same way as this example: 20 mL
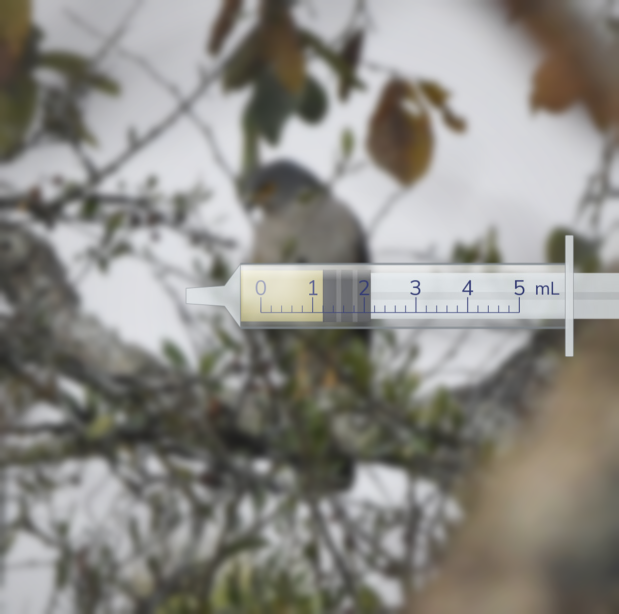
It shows 1.2 mL
